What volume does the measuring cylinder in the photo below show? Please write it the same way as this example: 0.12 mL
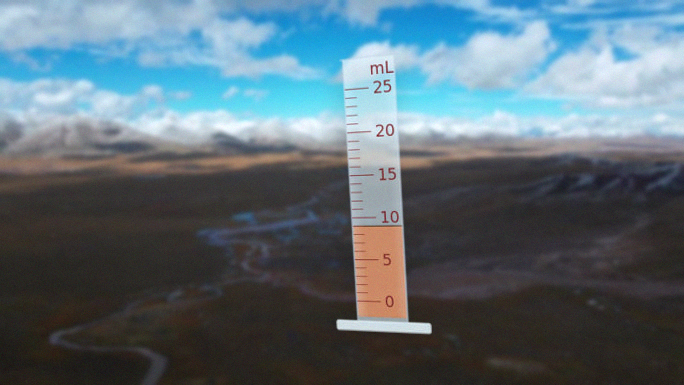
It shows 9 mL
